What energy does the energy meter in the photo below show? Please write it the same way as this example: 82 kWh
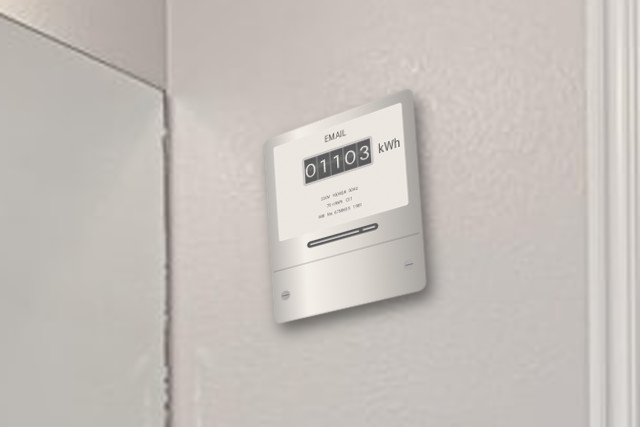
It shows 1103 kWh
